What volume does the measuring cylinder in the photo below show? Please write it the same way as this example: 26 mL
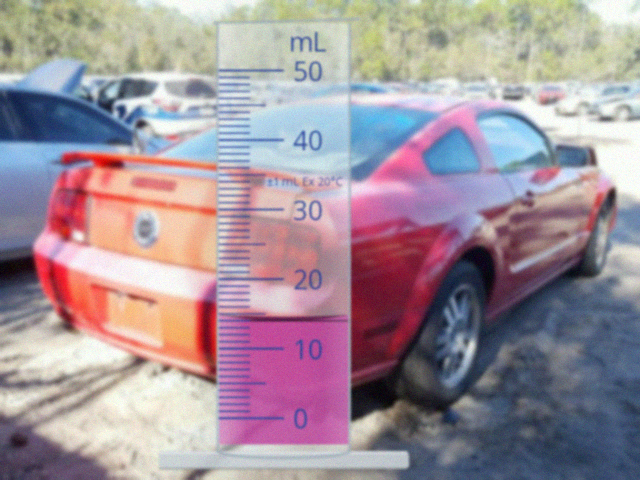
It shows 14 mL
